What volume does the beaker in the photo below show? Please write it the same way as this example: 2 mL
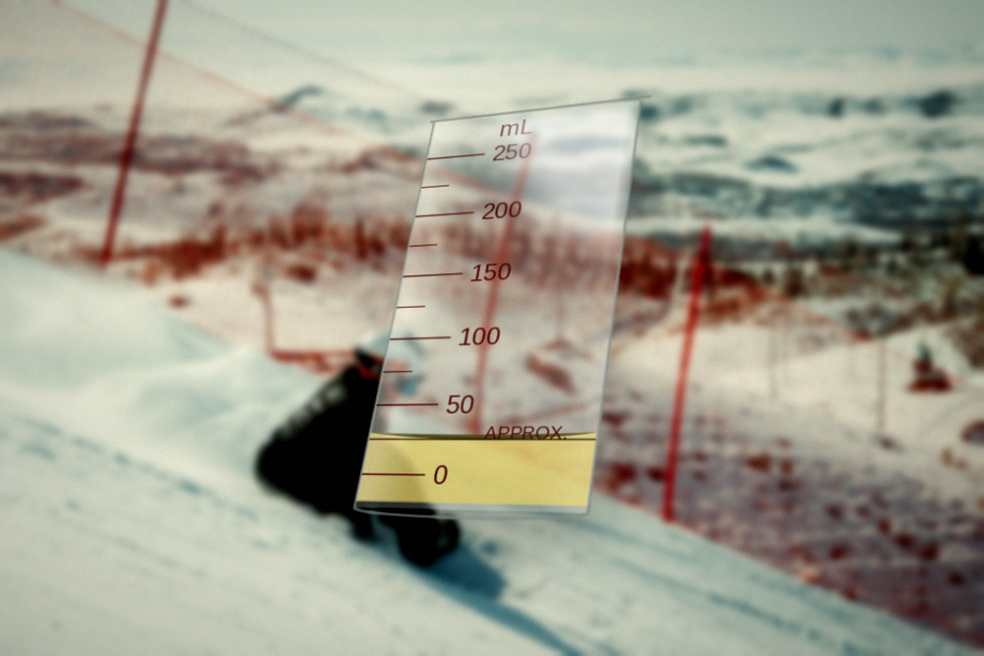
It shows 25 mL
